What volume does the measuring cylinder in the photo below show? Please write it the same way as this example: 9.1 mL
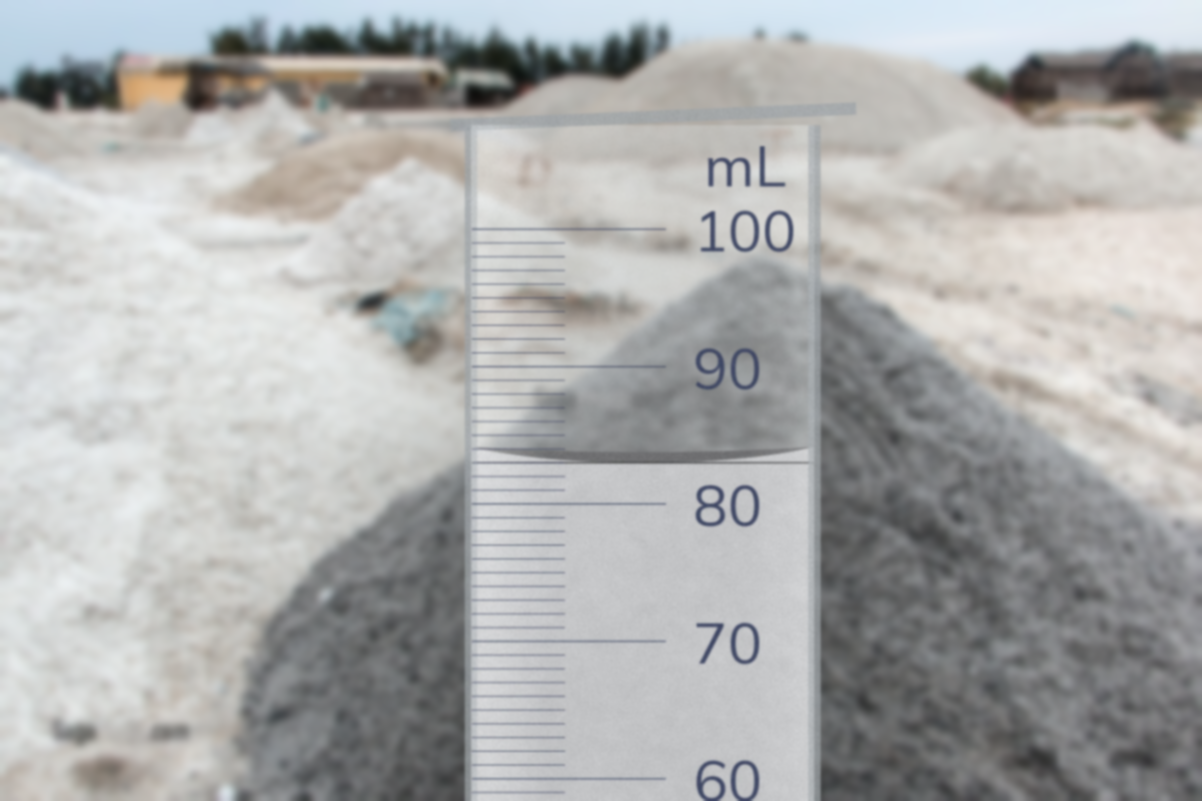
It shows 83 mL
